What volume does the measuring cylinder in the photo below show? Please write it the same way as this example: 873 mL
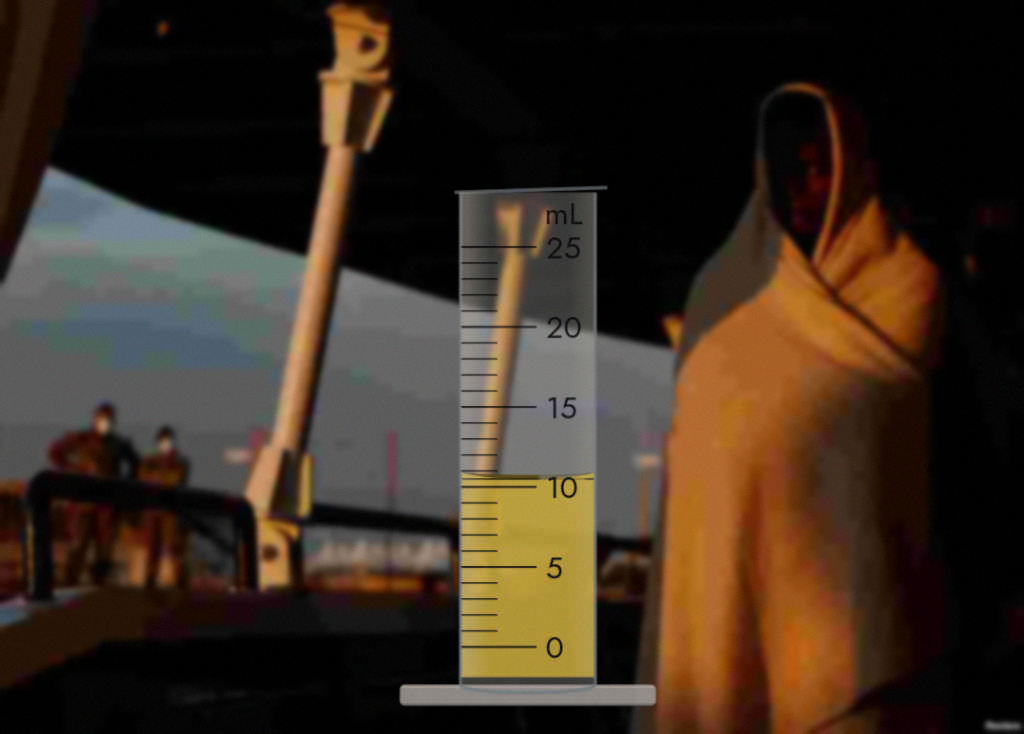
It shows 10.5 mL
